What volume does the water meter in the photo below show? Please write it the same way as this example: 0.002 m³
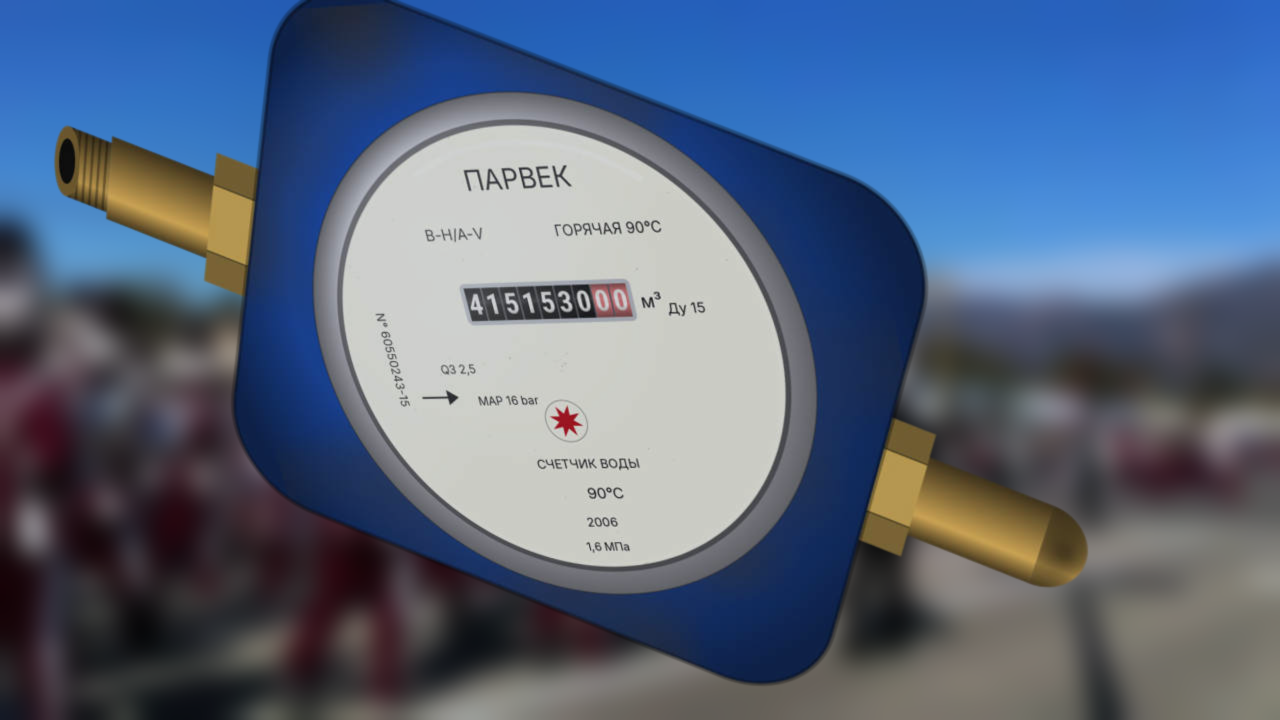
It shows 4151530.00 m³
